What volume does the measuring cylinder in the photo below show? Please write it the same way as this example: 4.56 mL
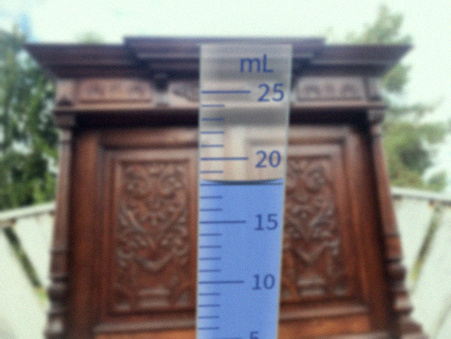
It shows 18 mL
